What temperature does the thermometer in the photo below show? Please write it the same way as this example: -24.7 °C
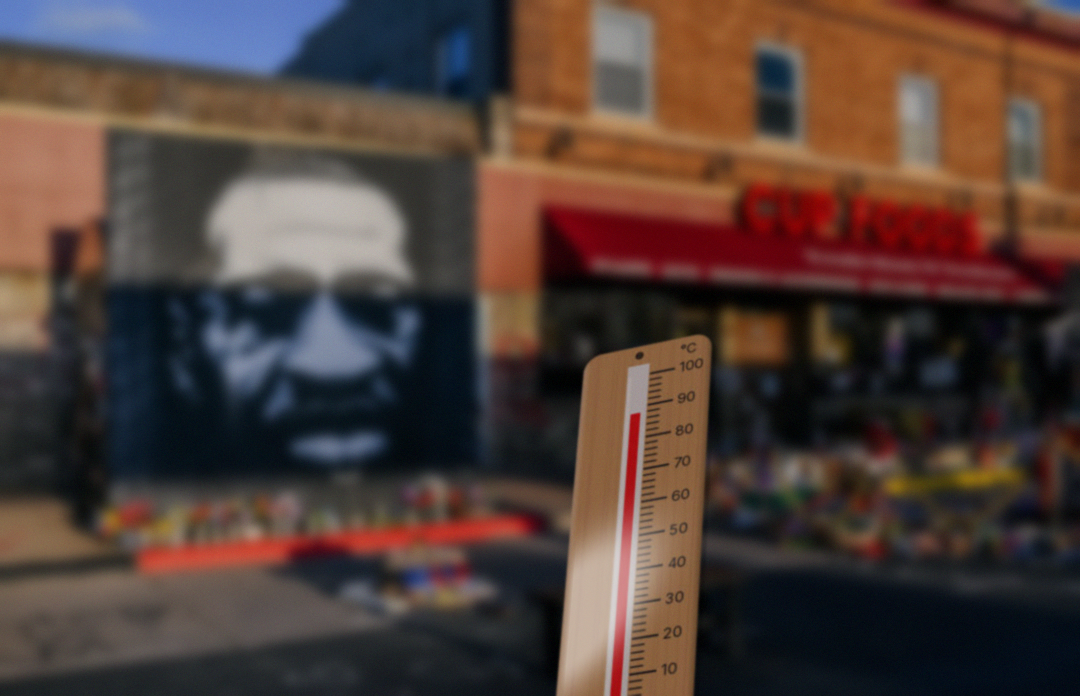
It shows 88 °C
